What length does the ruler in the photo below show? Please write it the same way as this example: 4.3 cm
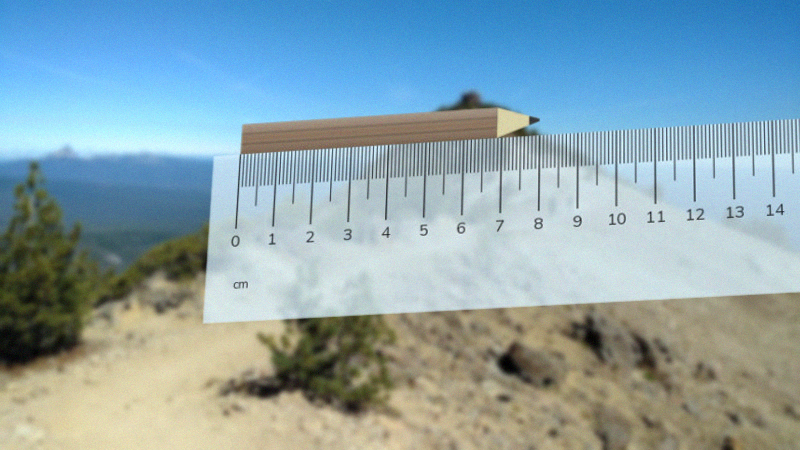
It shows 8 cm
